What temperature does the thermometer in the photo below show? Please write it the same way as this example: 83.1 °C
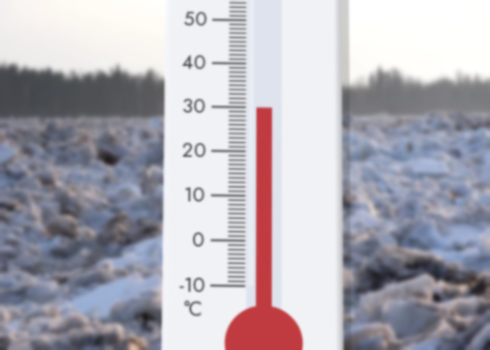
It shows 30 °C
